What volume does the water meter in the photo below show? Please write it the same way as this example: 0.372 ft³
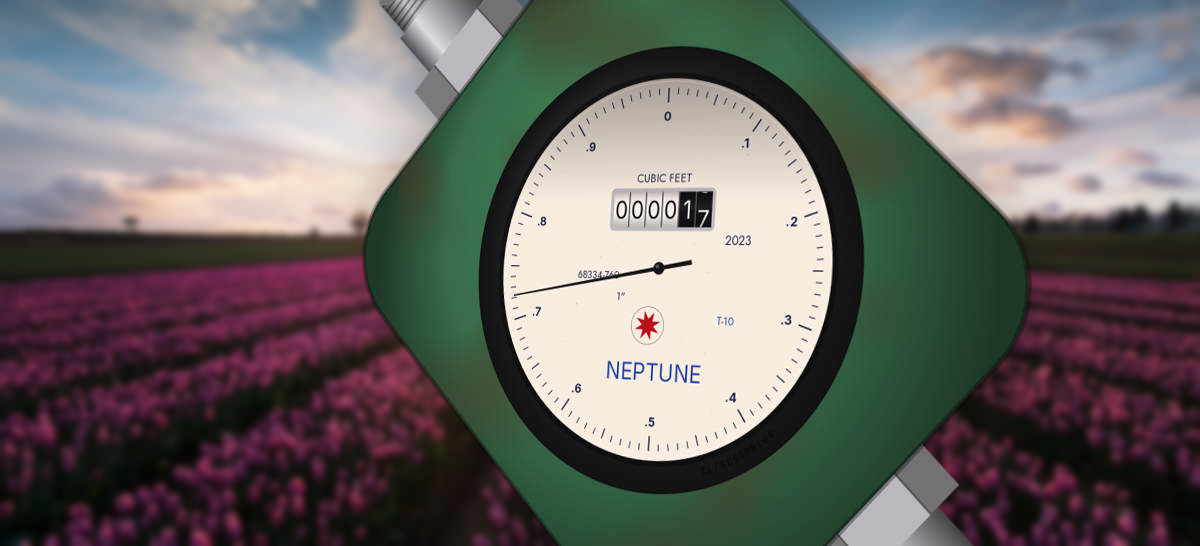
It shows 16.72 ft³
